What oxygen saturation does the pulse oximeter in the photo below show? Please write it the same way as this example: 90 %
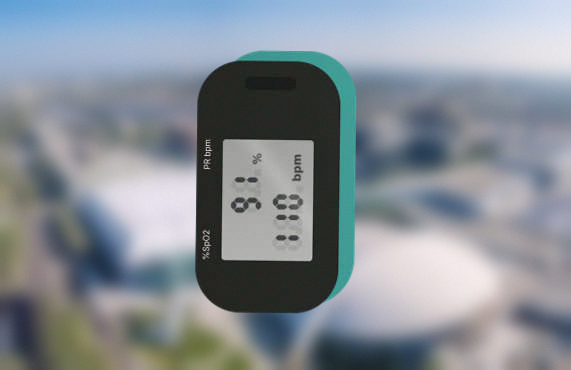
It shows 91 %
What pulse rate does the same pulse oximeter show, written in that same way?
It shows 110 bpm
